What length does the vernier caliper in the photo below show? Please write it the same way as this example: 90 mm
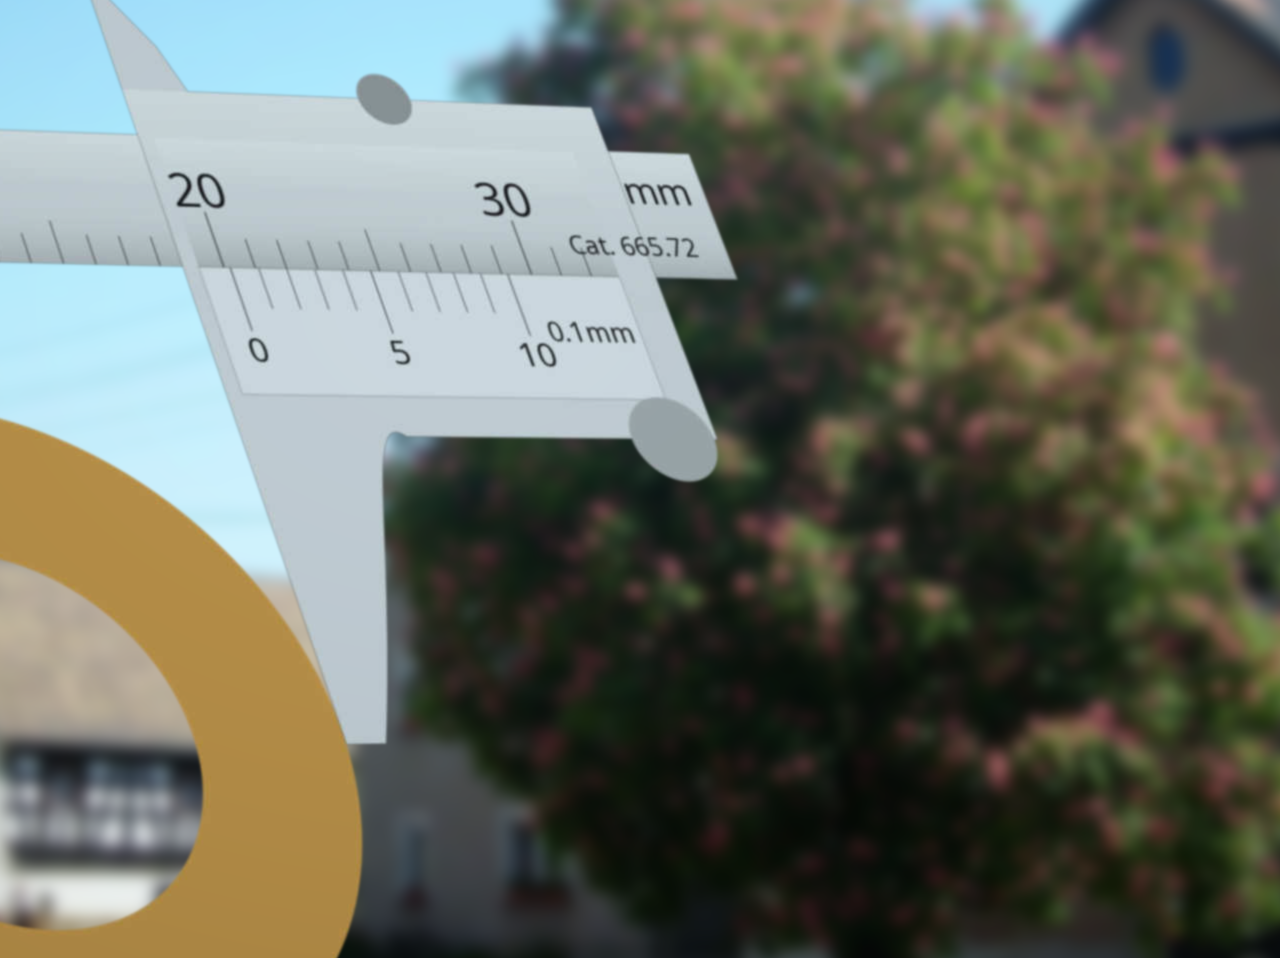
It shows 20.2 mm
